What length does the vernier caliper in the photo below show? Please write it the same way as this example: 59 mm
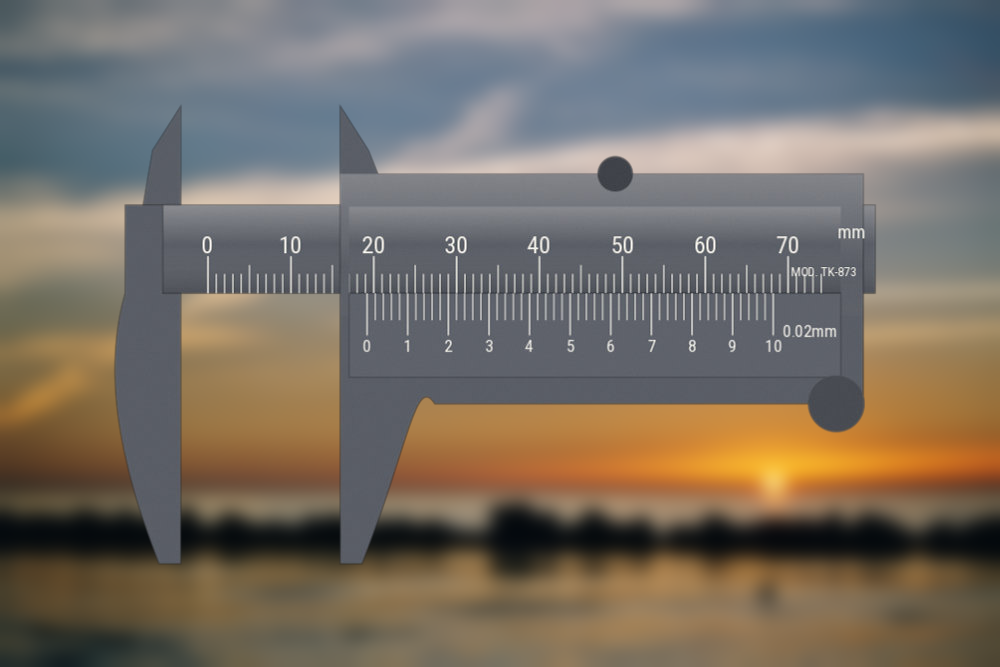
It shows 19.2 mm
